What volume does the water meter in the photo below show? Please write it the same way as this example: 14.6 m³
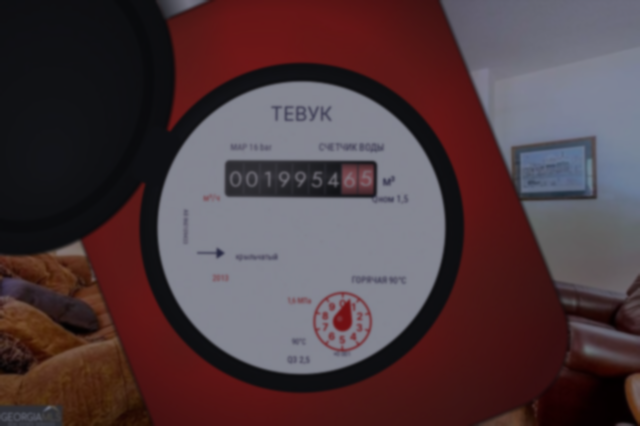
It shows 19954.650 m³
